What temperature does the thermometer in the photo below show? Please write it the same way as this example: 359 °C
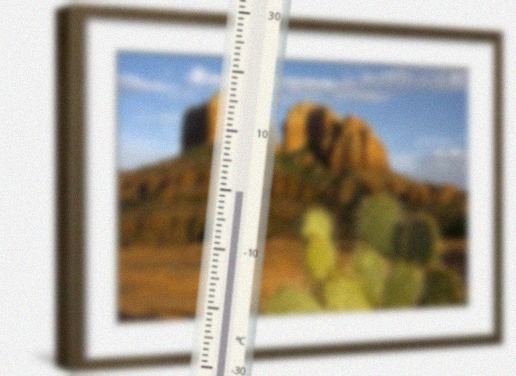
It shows 0 °C
